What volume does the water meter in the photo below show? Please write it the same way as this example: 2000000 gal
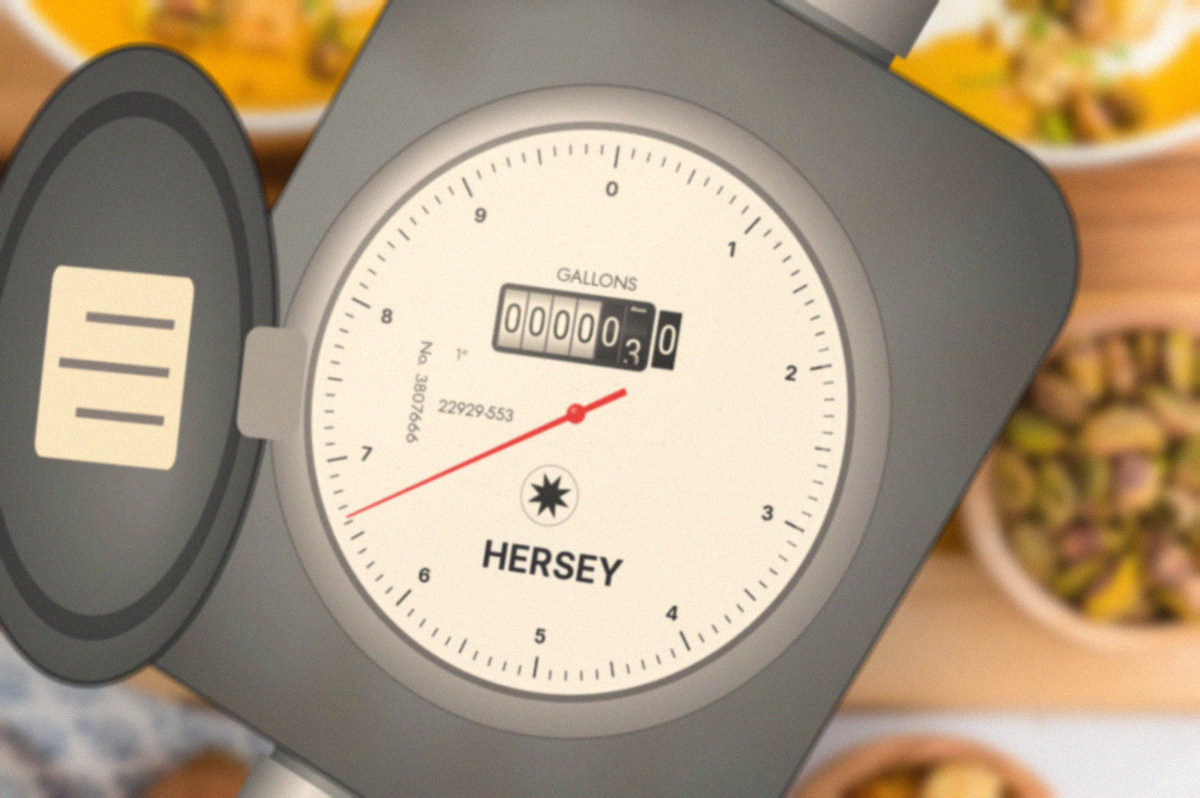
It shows 26.6 gal
